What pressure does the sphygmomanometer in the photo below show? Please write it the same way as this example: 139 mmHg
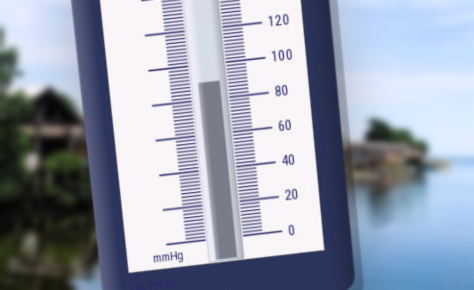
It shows 90 mmHg
